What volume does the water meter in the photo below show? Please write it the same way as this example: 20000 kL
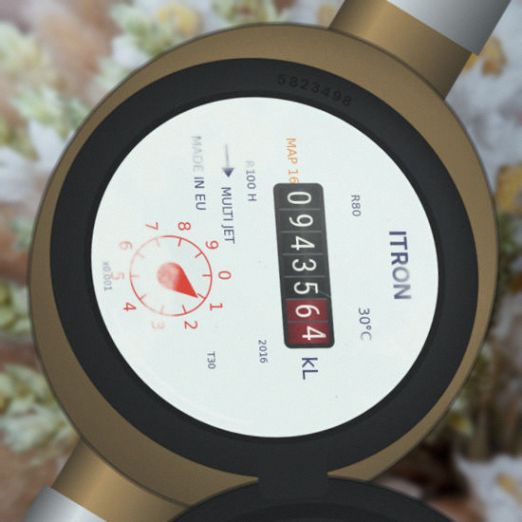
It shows 9435.641 kL
